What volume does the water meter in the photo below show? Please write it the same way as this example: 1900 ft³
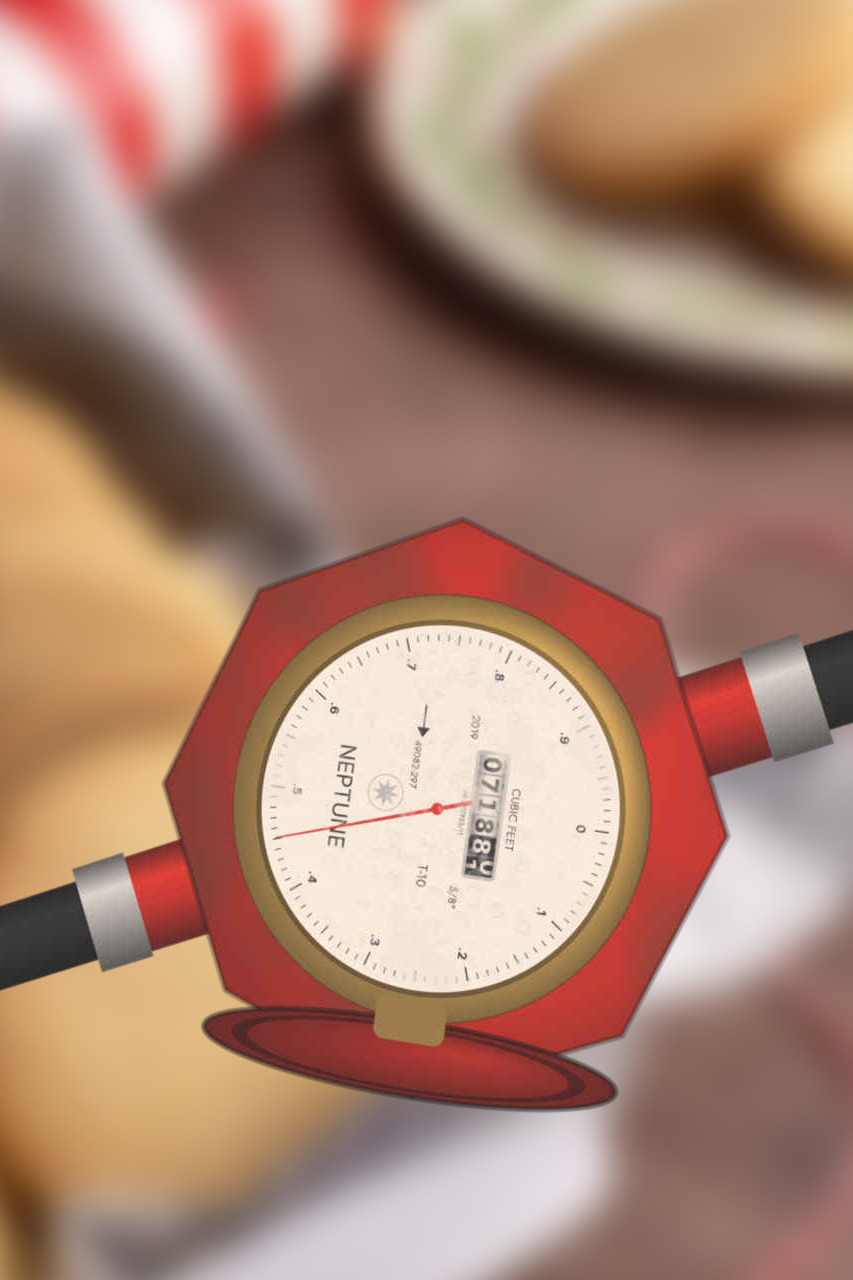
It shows 71880.45 ft³
